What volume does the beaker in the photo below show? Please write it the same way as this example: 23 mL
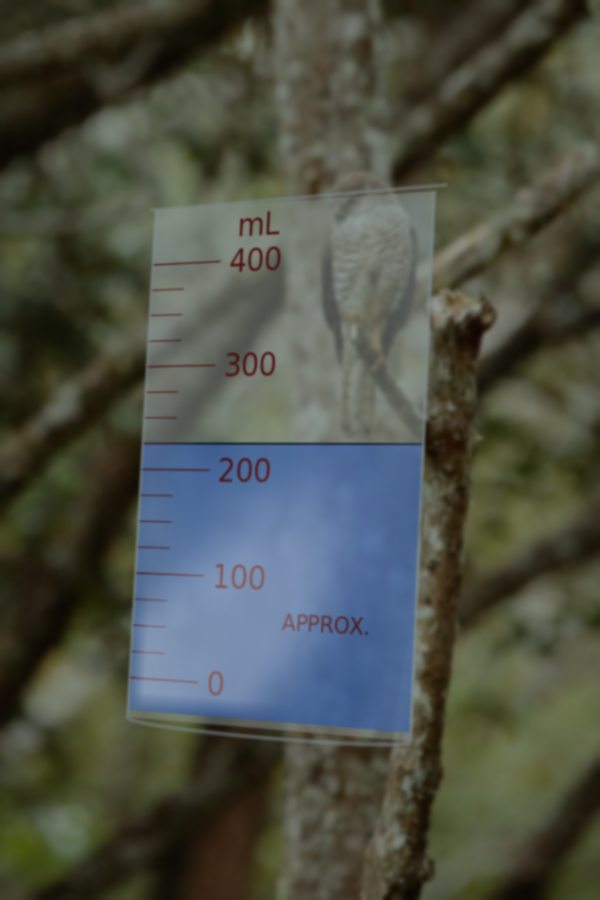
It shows 225 mL
